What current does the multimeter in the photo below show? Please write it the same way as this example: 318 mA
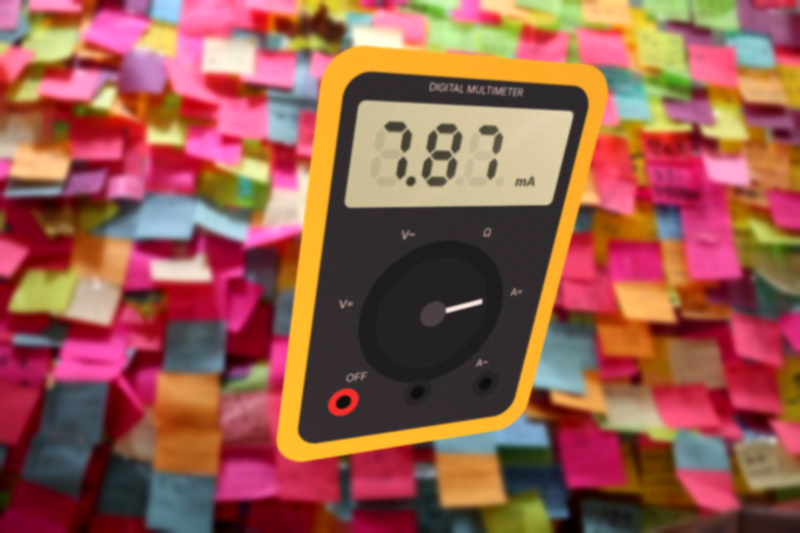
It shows 7.87 mA
